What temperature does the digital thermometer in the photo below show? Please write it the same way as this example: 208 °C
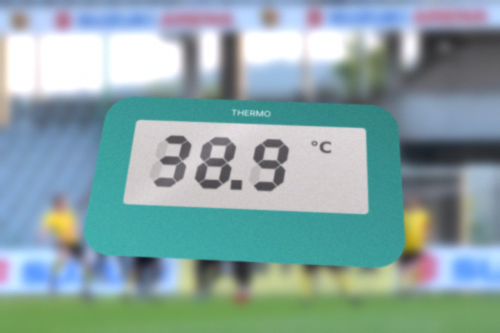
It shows 38.9 °C
